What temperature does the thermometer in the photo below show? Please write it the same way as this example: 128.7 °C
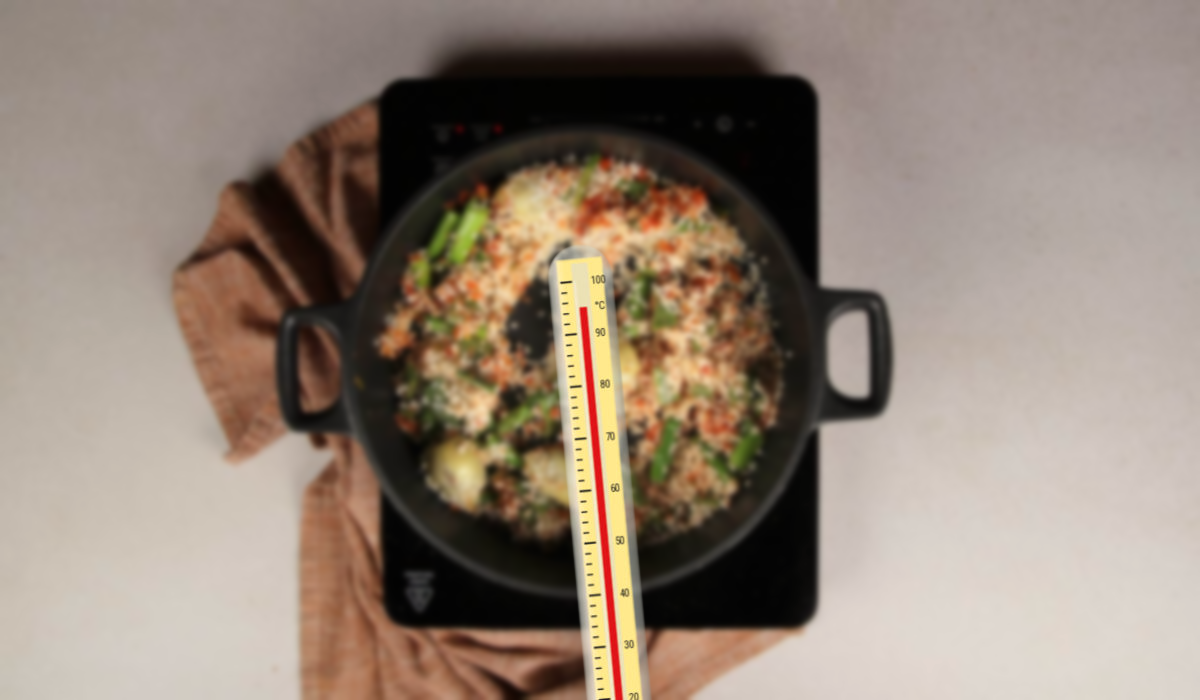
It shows 95 °C
